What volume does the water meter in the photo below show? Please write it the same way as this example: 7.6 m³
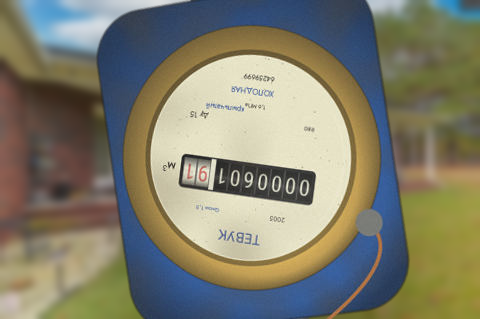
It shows 601.91 m³
